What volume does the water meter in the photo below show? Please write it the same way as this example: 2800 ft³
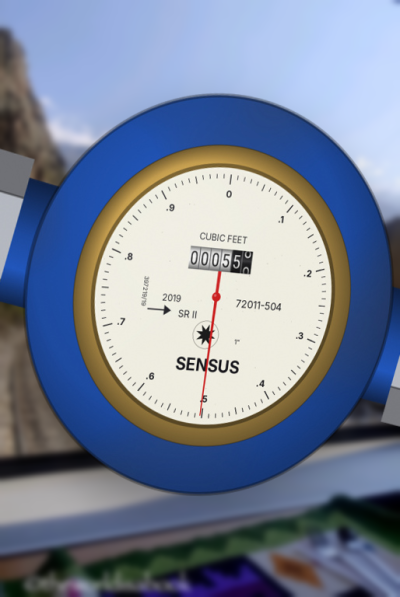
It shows 558.50 ft³
